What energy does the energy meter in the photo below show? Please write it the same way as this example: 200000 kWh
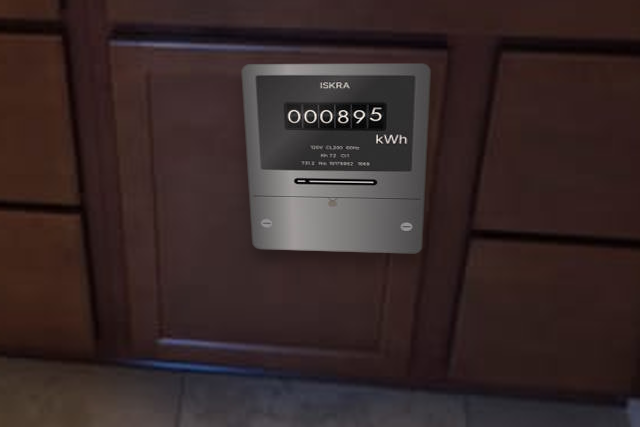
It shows 895 kWh
